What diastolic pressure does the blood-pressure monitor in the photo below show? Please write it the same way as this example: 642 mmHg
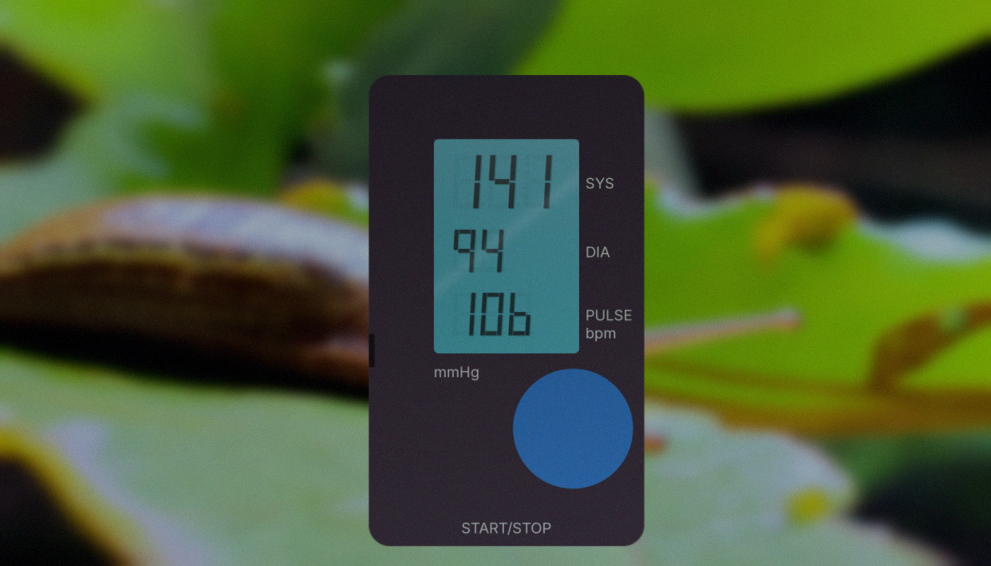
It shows 94 mmHg
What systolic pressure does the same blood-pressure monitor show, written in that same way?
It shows 141 mmHg
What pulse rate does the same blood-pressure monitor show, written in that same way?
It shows 106 bpm
